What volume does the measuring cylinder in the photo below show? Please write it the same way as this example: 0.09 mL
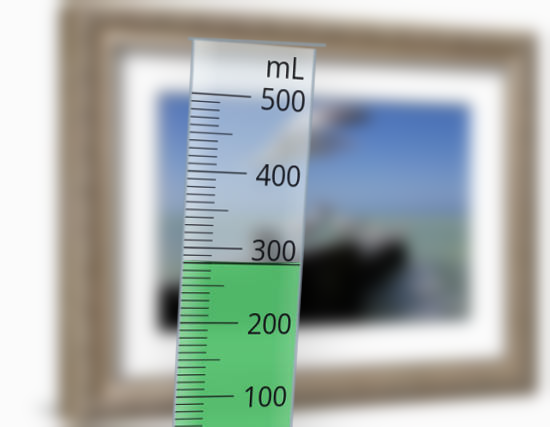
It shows 280 mL
